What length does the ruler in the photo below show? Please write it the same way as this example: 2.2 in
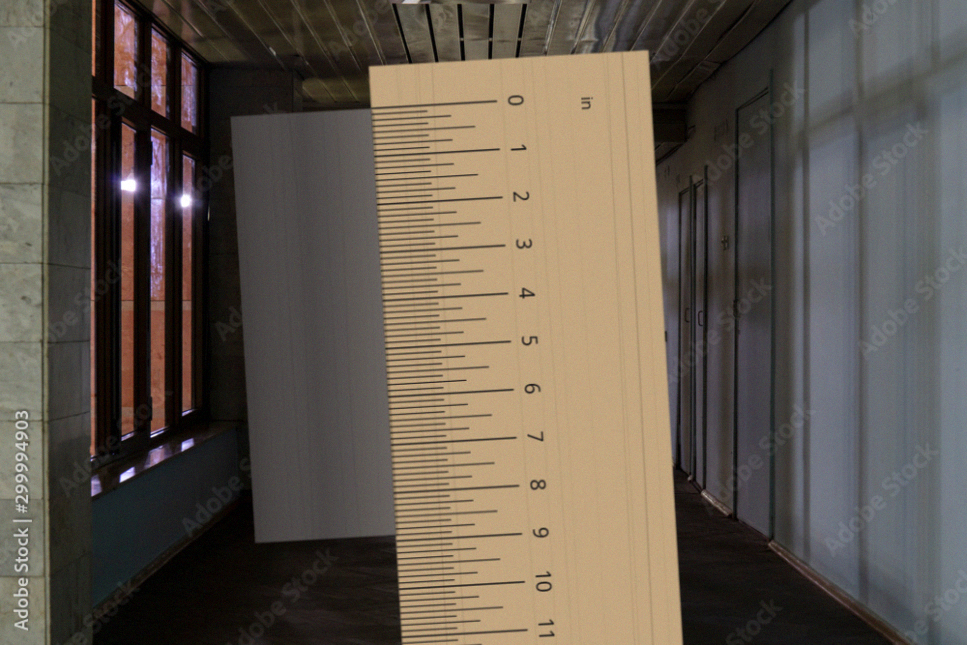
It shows 8.875 in
